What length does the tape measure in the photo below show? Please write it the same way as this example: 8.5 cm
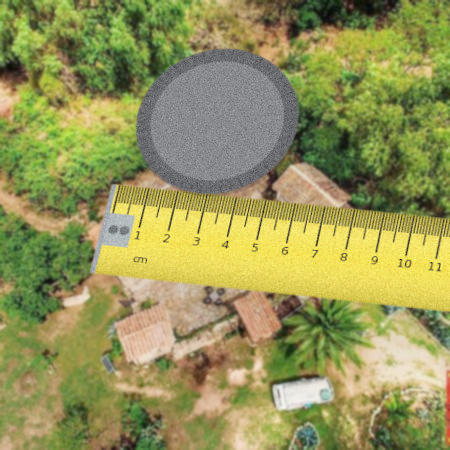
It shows 5.5 cm
